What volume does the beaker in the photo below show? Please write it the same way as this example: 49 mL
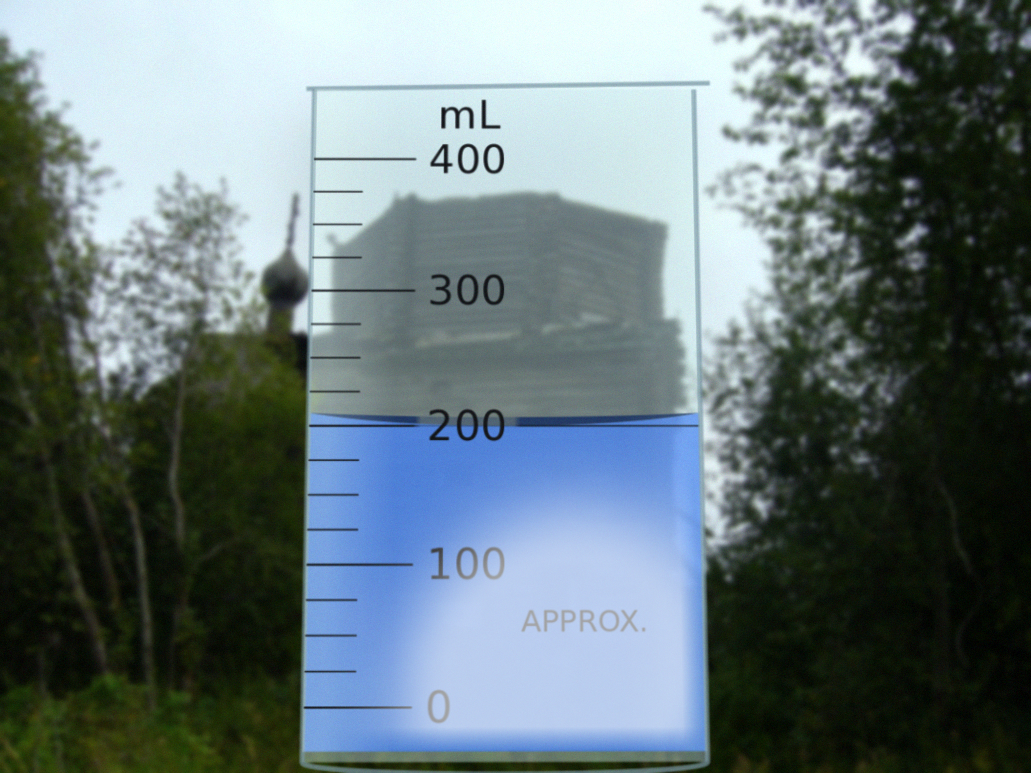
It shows 200 mL
